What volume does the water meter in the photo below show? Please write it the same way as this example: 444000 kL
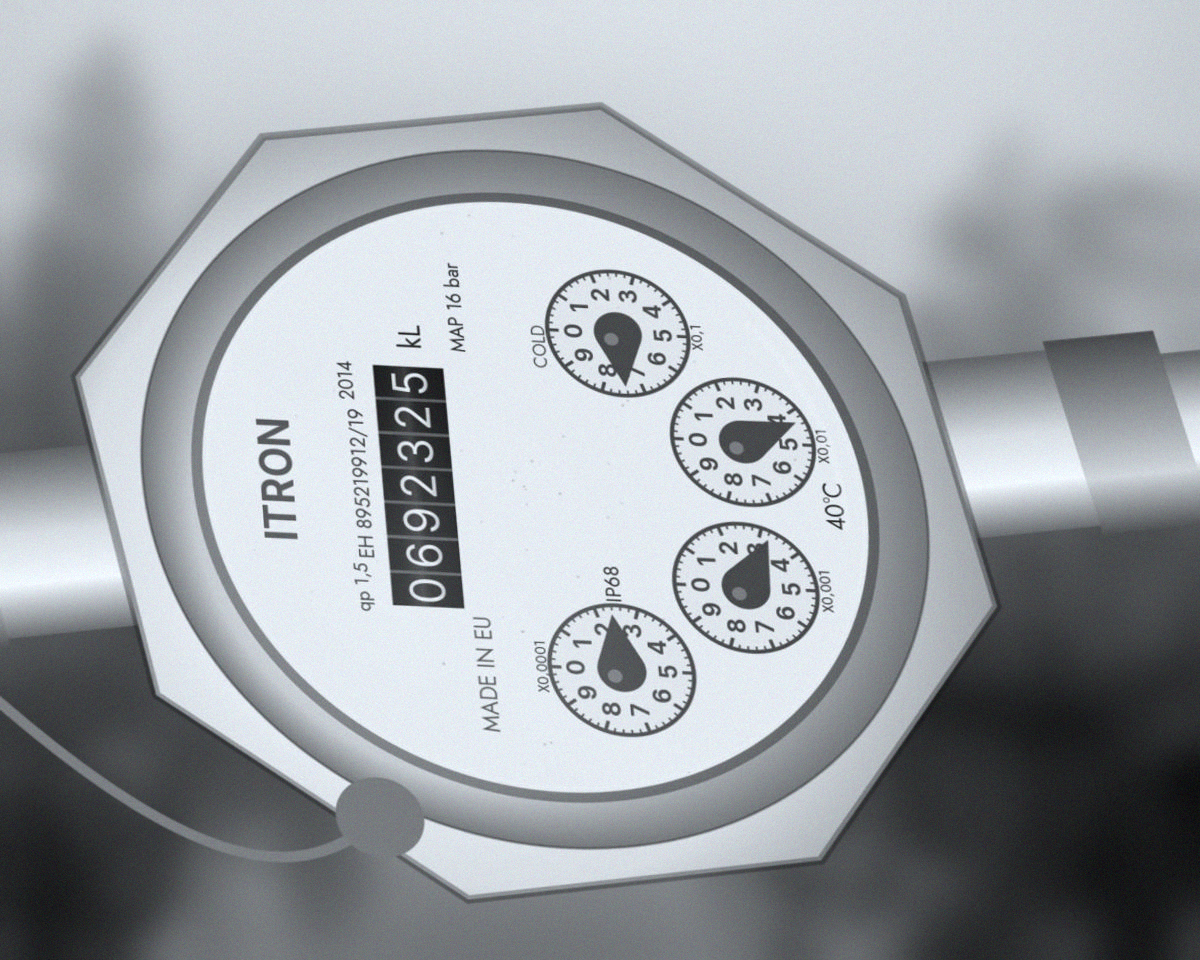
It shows 692325.7432 kL
